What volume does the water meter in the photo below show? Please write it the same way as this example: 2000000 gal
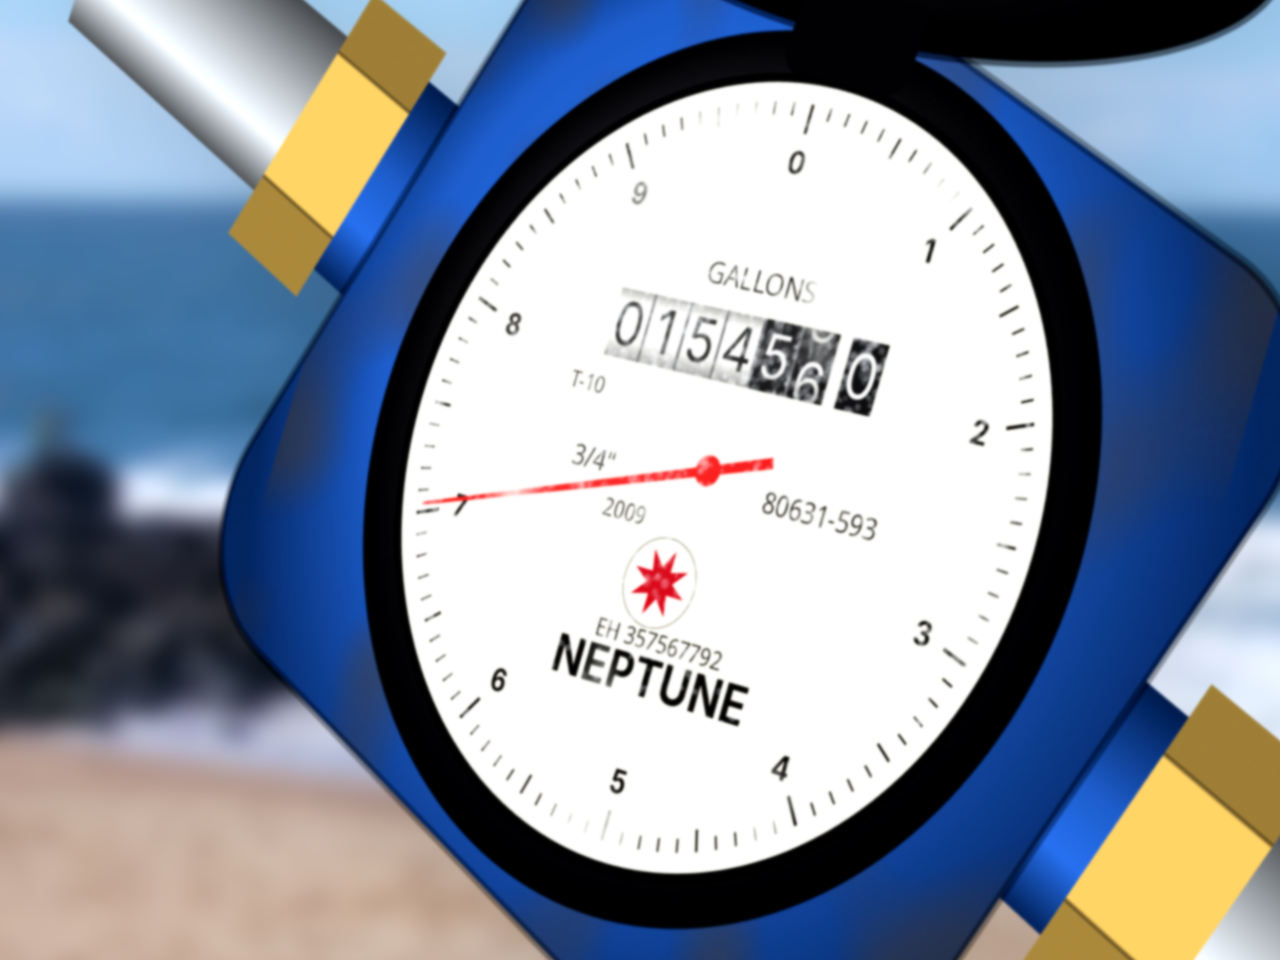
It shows 154557.0 gal
